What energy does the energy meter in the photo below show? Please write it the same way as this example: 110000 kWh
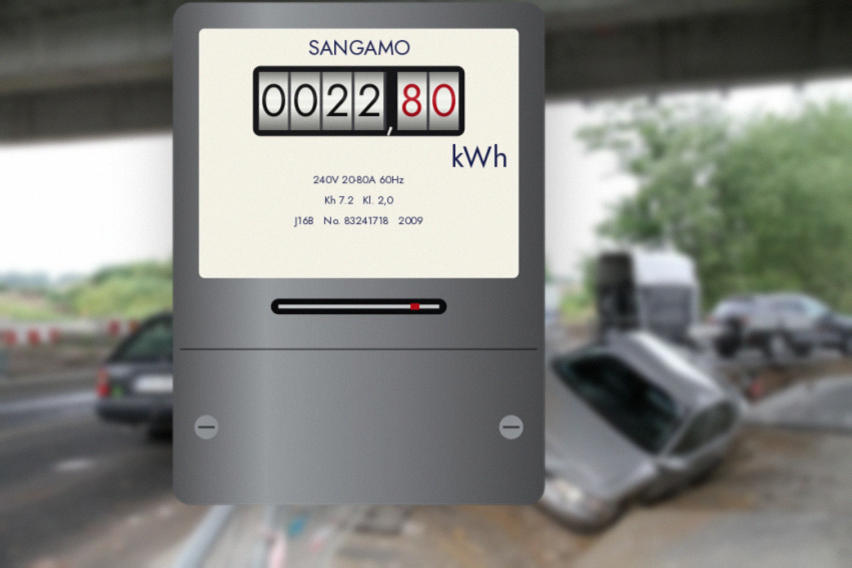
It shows 22.80 kWh
